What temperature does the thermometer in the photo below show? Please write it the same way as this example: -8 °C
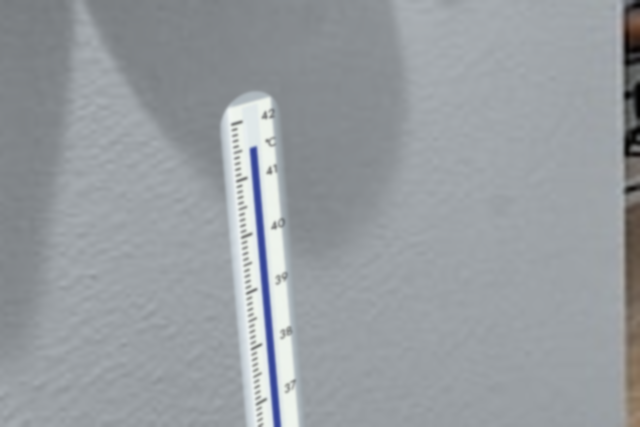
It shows 41.5 °C
